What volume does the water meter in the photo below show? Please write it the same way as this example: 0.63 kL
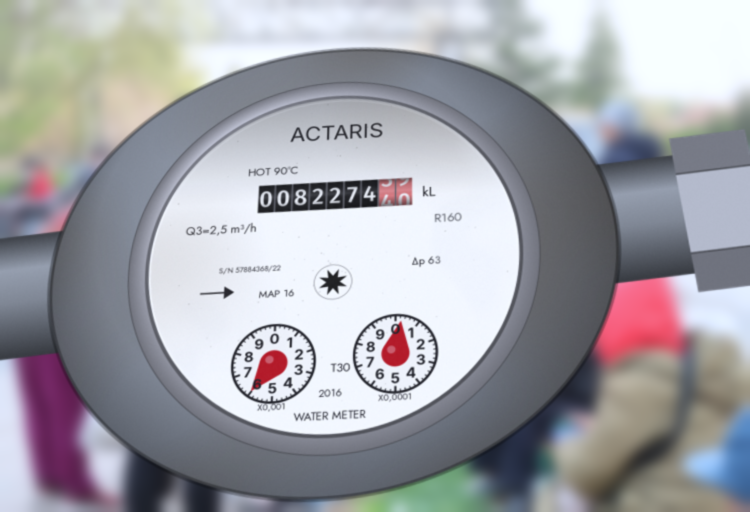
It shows 82274.3960 kL
